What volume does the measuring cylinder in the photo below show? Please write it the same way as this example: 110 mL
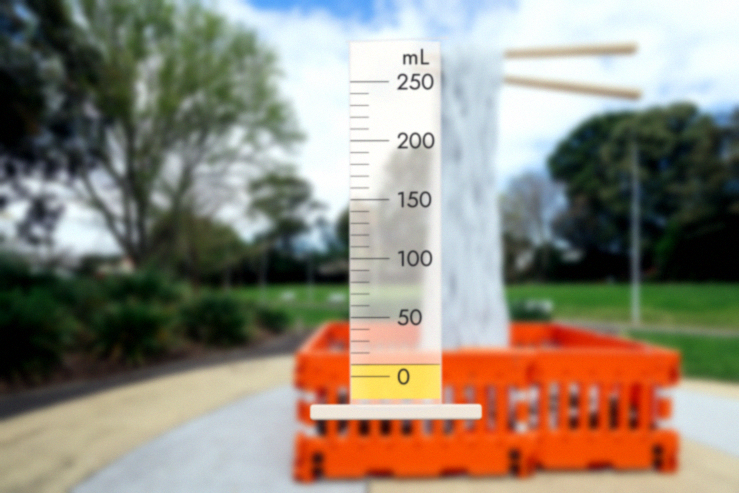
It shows 10 mL
